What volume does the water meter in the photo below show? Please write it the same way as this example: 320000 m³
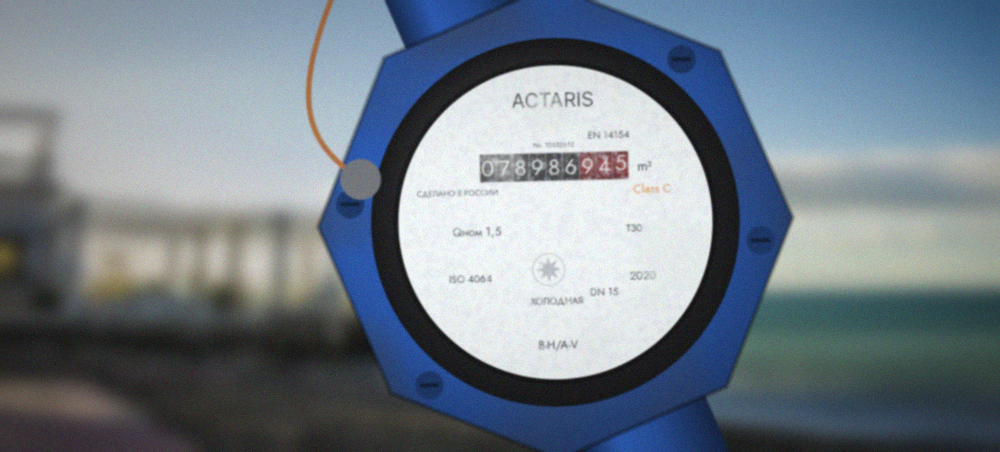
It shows 78986.945 m³
